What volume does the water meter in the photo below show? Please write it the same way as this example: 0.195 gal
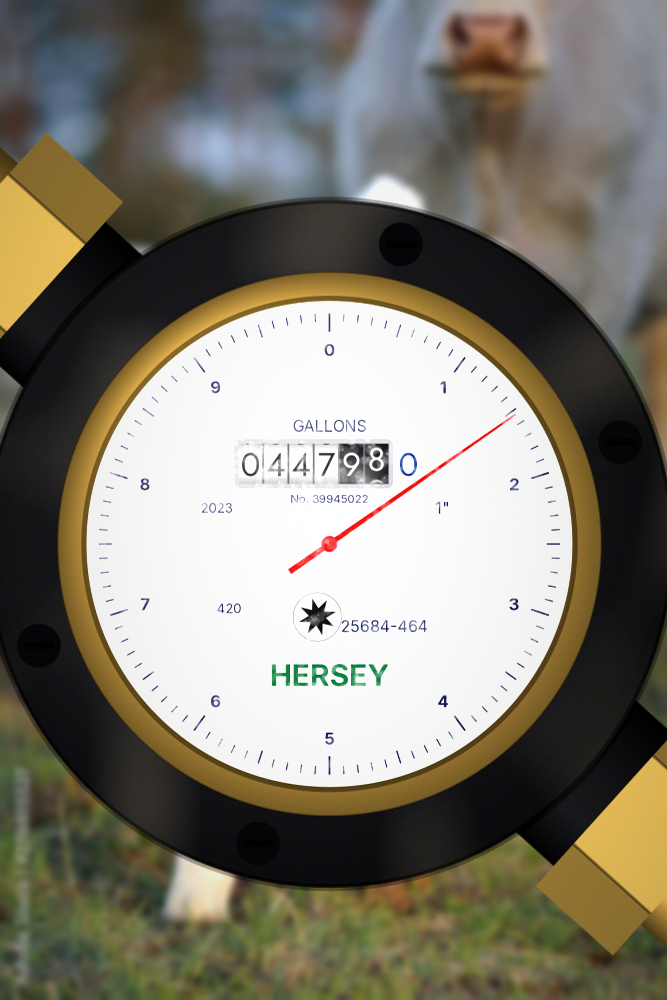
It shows 447981.5 gal
